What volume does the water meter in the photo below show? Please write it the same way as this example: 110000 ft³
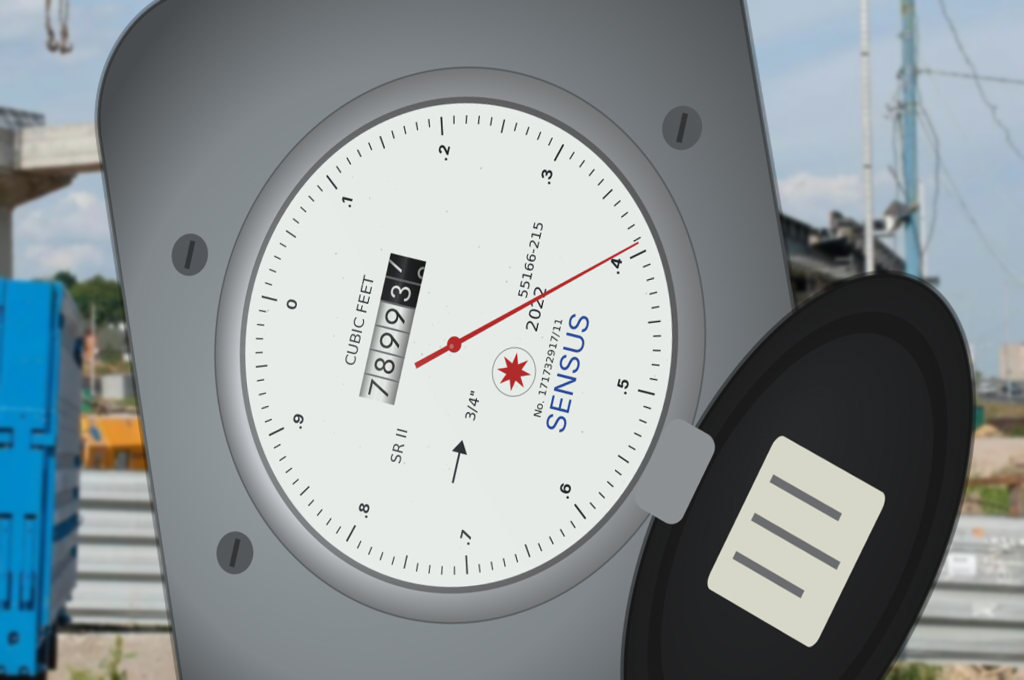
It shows 789937.39 ft³
